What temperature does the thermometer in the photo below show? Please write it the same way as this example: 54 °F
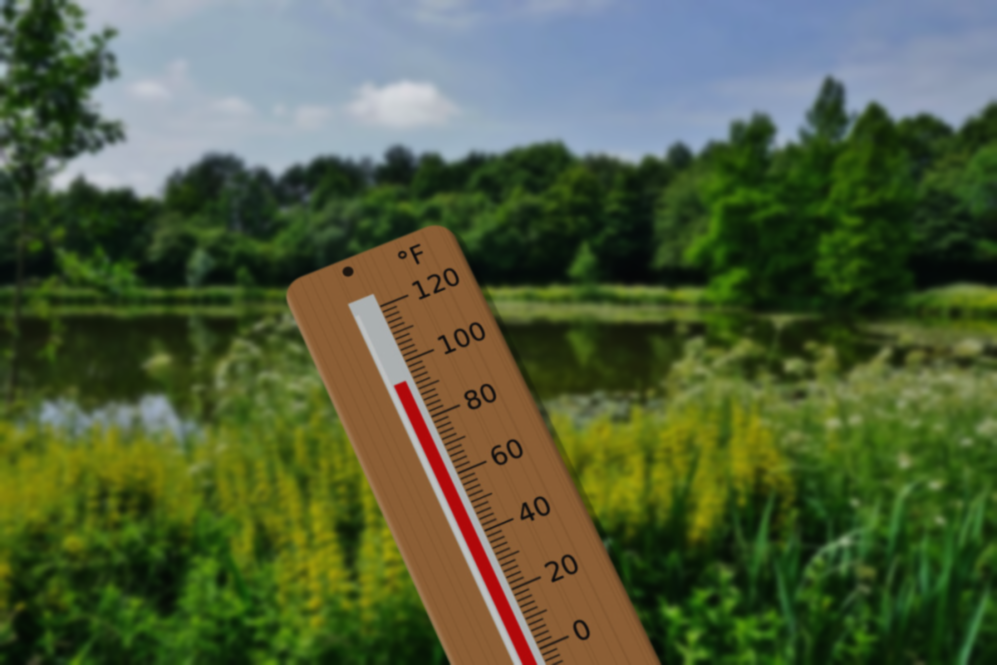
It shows 94 °F
